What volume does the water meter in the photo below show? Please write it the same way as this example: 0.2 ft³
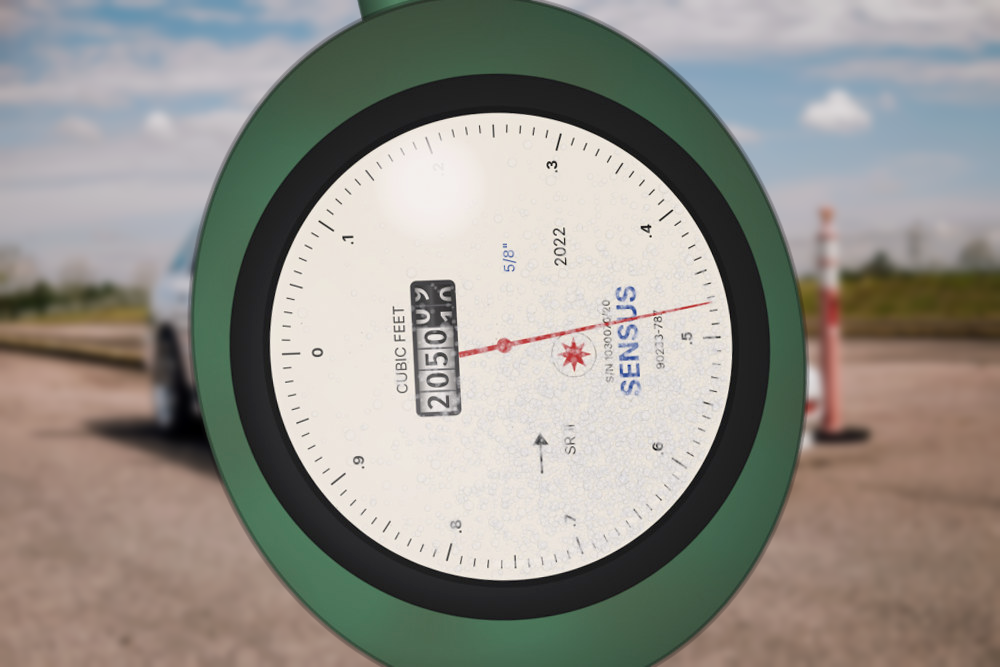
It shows 205009.47 ft³
